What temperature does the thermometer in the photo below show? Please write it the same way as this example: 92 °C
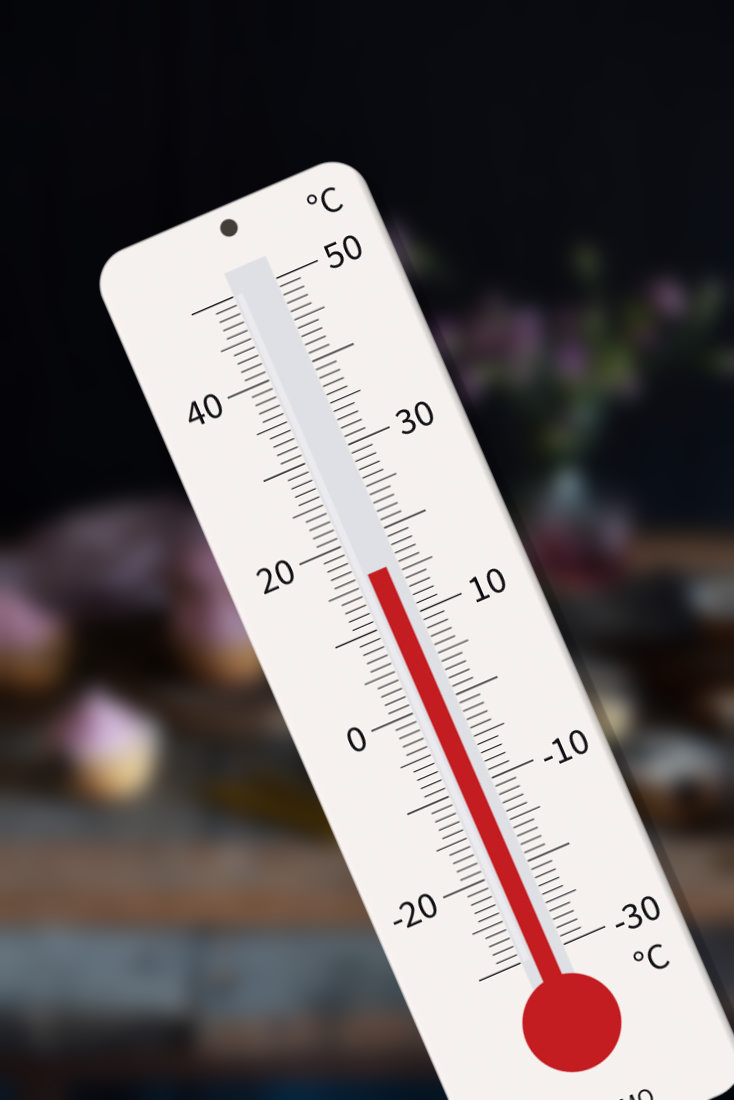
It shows 16 °C
